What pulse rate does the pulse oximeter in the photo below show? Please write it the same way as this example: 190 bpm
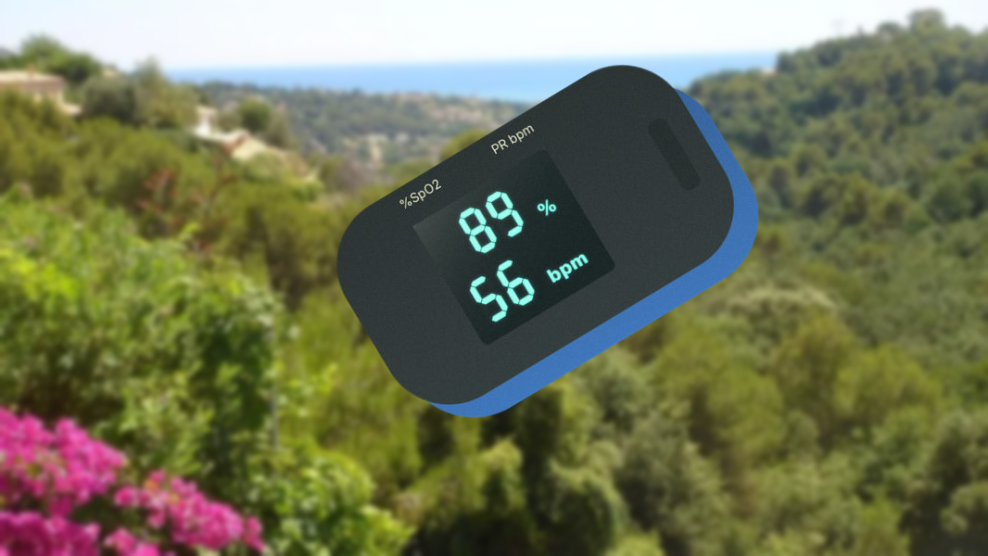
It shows 56 bpm
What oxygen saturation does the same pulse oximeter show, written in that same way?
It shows 89 %
